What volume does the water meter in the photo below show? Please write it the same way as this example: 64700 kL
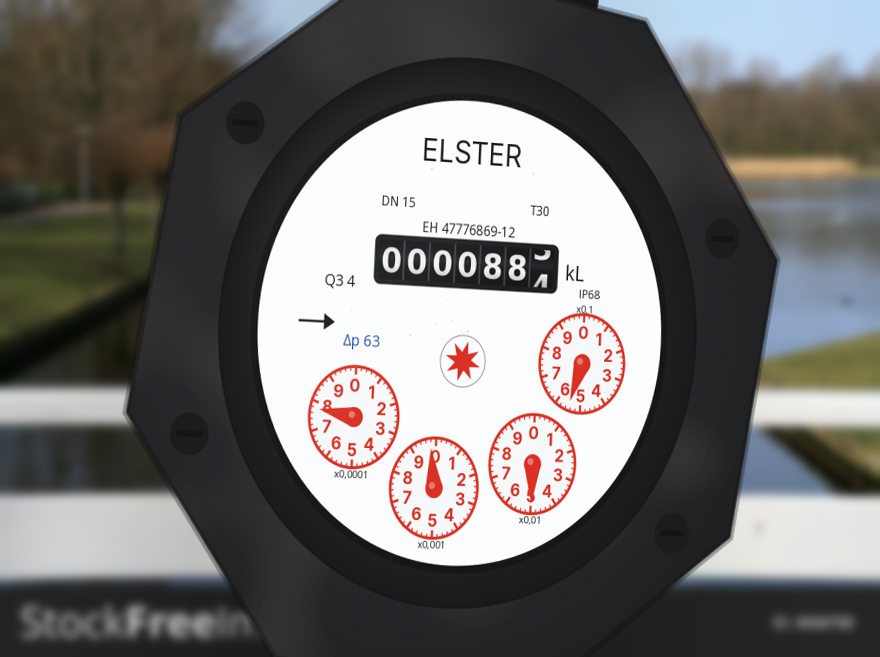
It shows 883.5497 kL
